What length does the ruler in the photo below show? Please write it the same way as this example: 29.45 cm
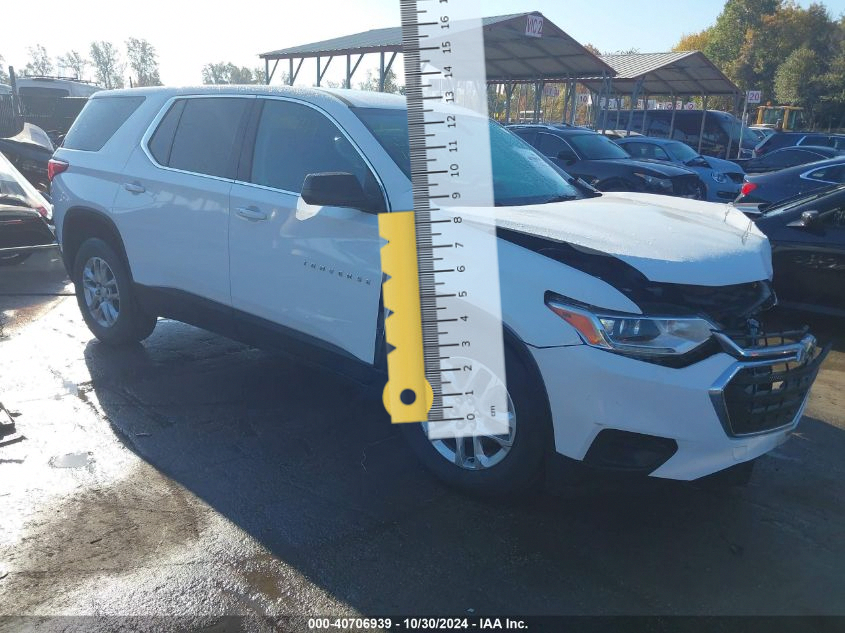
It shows 8.5 cm
